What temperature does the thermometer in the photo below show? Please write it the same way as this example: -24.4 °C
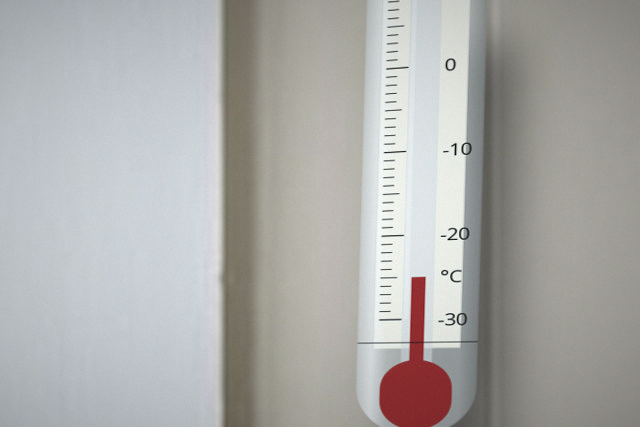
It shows -25 °C
